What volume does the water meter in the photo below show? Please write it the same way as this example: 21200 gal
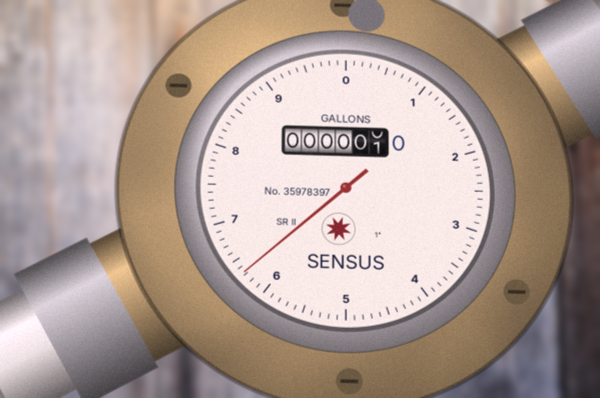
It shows 6.3 gal
